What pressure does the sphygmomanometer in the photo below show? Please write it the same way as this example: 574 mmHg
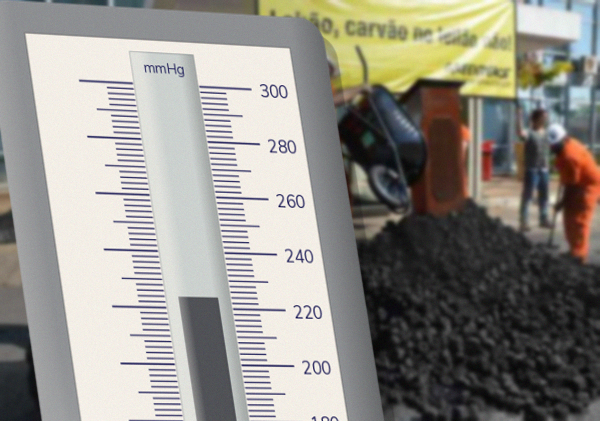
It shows 224 mmHg
